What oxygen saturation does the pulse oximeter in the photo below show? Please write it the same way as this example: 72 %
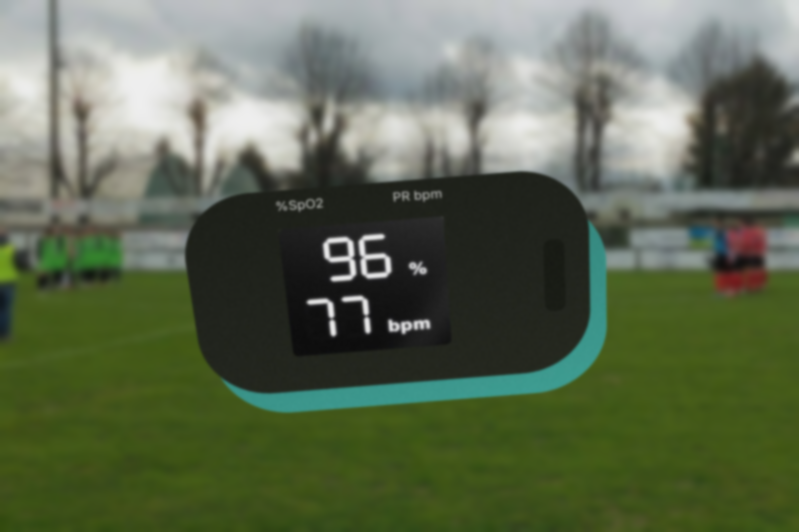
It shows 96 %
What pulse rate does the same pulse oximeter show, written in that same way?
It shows 77 bpm
